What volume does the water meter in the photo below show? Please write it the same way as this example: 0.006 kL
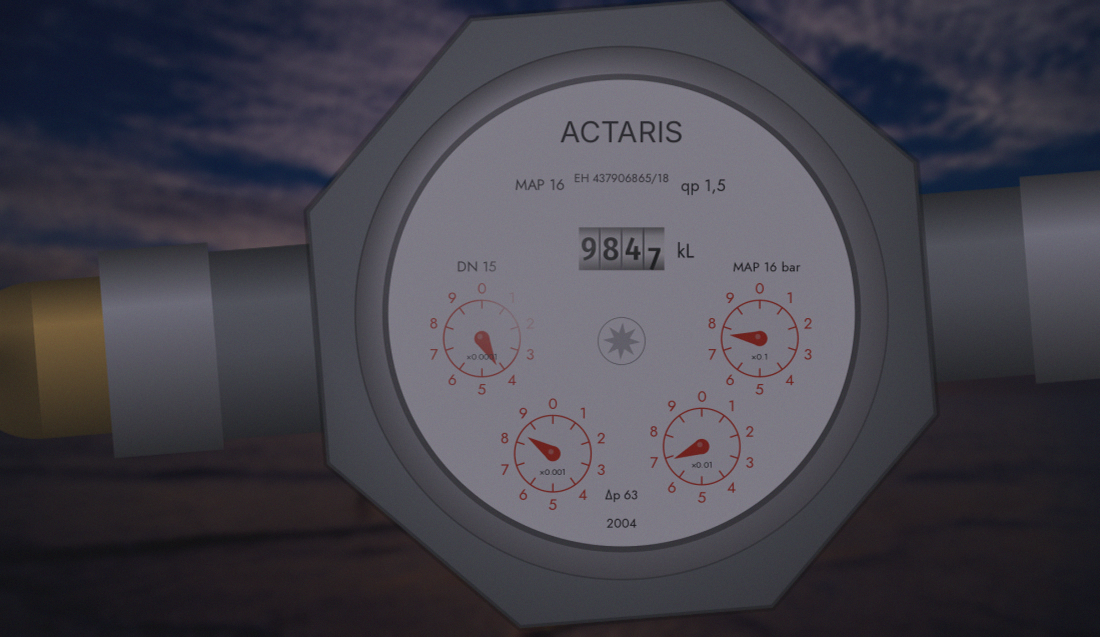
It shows 9846.7684 kL
